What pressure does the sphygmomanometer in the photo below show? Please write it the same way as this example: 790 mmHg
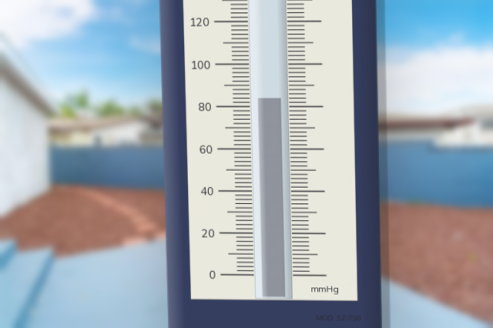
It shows 84 mmHg
